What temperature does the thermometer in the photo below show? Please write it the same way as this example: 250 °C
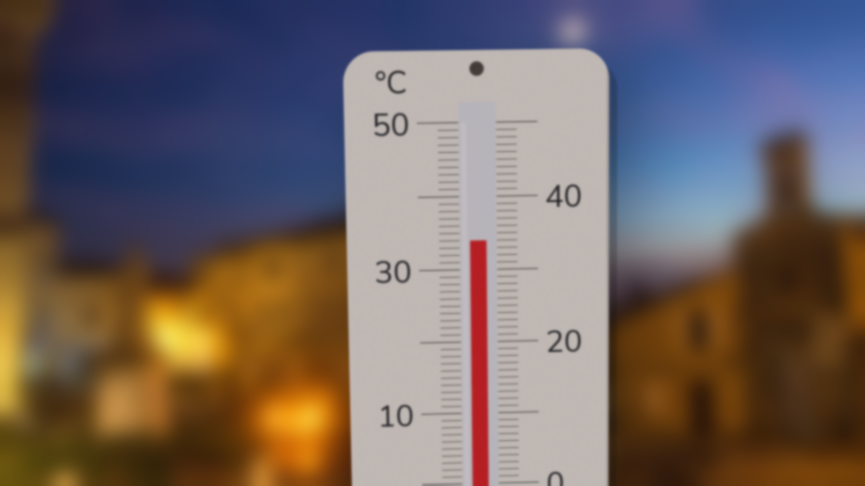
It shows 34 °C
